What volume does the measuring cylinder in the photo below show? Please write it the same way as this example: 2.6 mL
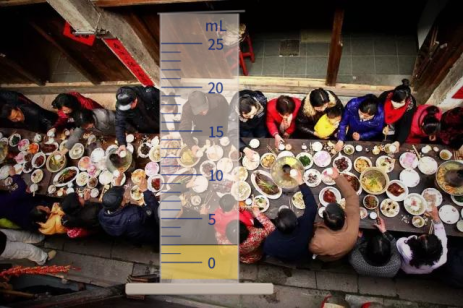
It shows 2 mL
